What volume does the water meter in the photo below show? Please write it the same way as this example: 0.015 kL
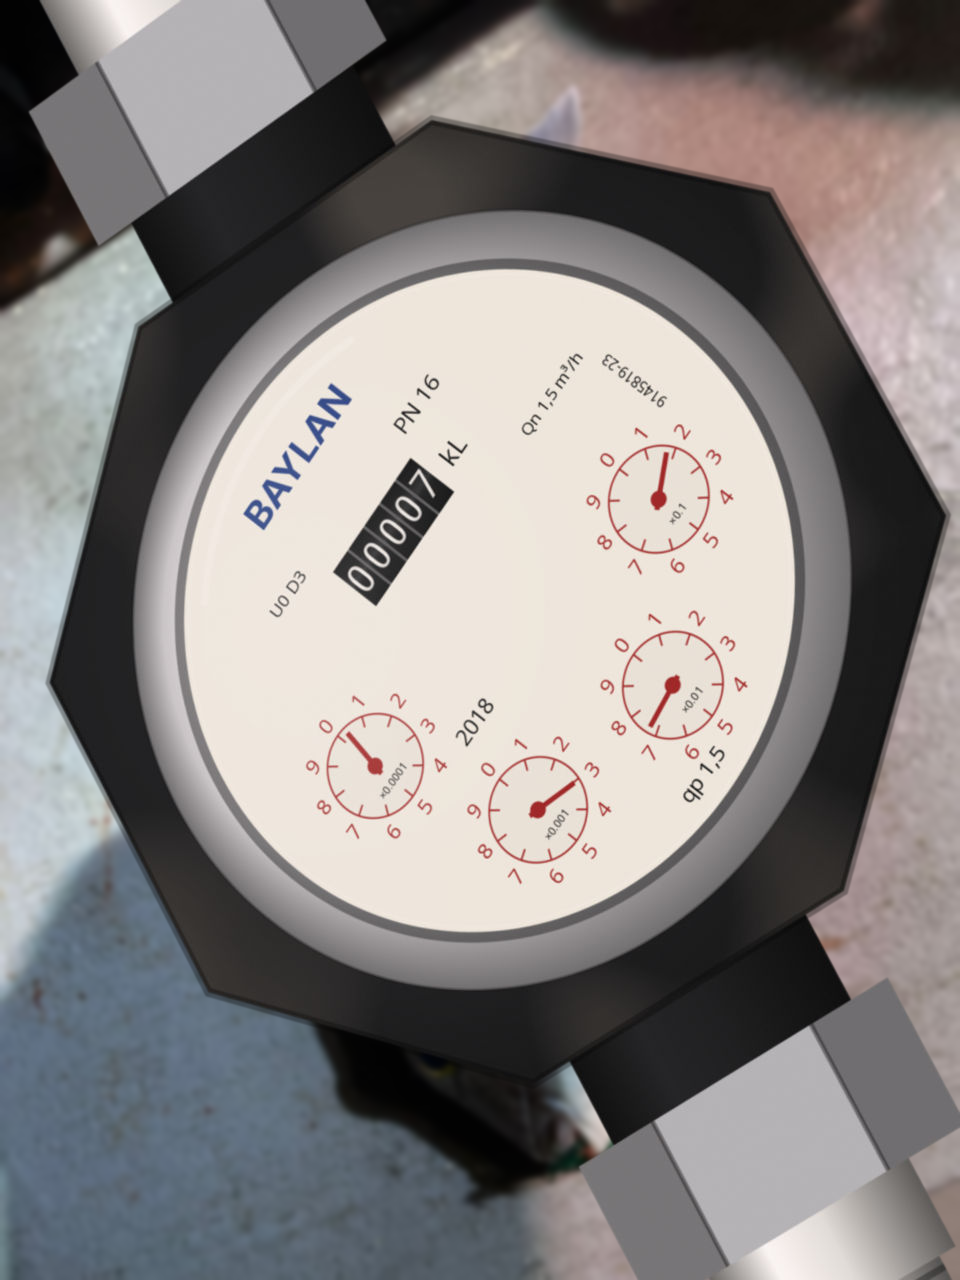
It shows 7.1730 kL
